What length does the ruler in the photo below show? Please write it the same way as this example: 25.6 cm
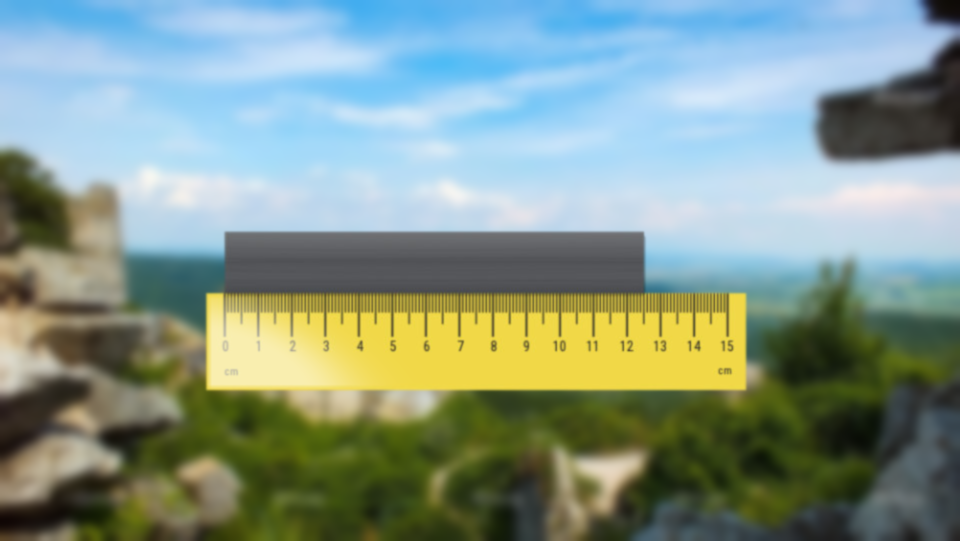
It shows 12.5 cm
